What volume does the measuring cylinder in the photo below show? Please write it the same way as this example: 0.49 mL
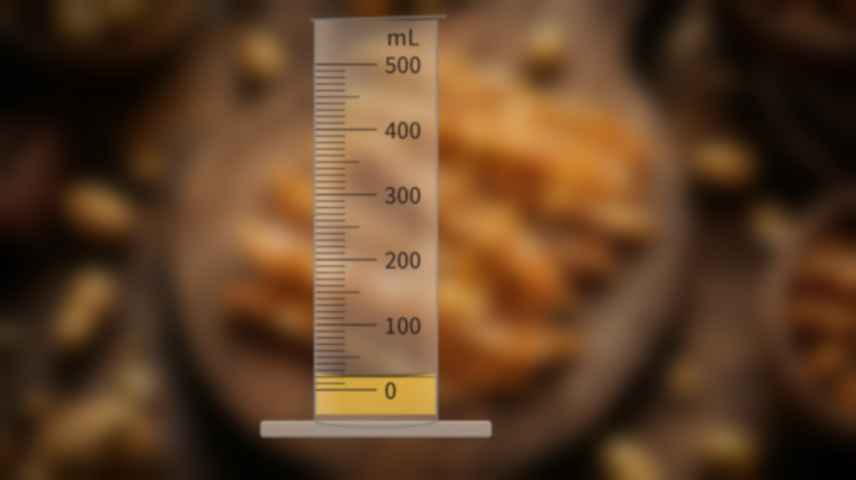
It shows 20 mL
